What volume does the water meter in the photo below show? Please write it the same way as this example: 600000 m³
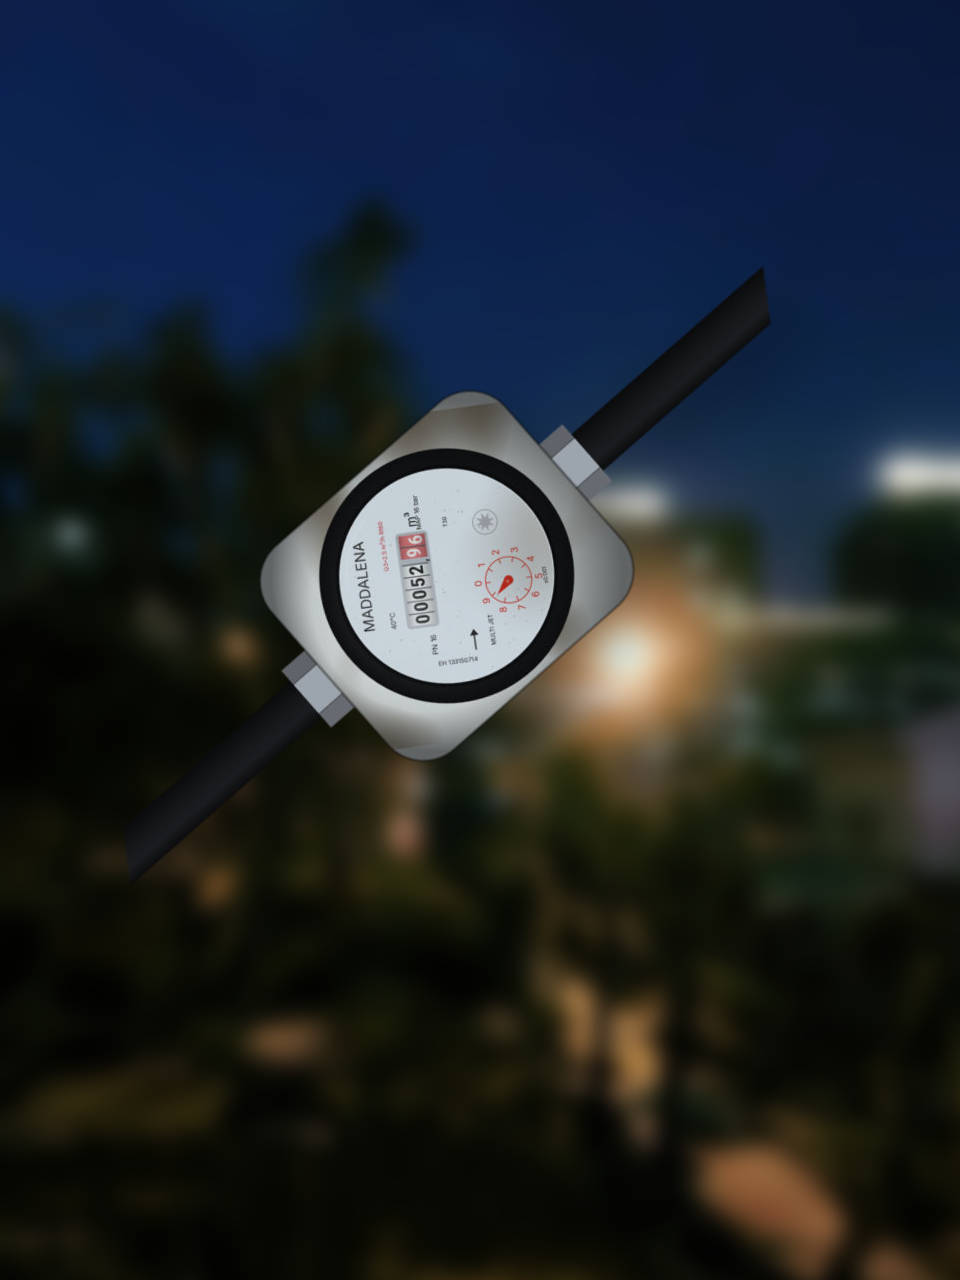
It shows 52.958 m³
